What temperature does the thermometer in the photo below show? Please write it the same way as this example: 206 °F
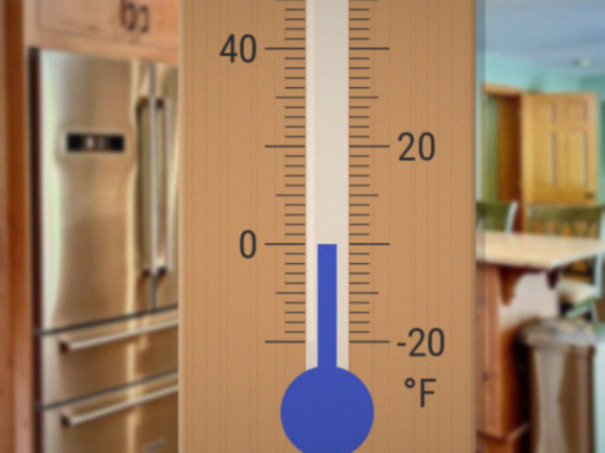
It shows 0 °F
